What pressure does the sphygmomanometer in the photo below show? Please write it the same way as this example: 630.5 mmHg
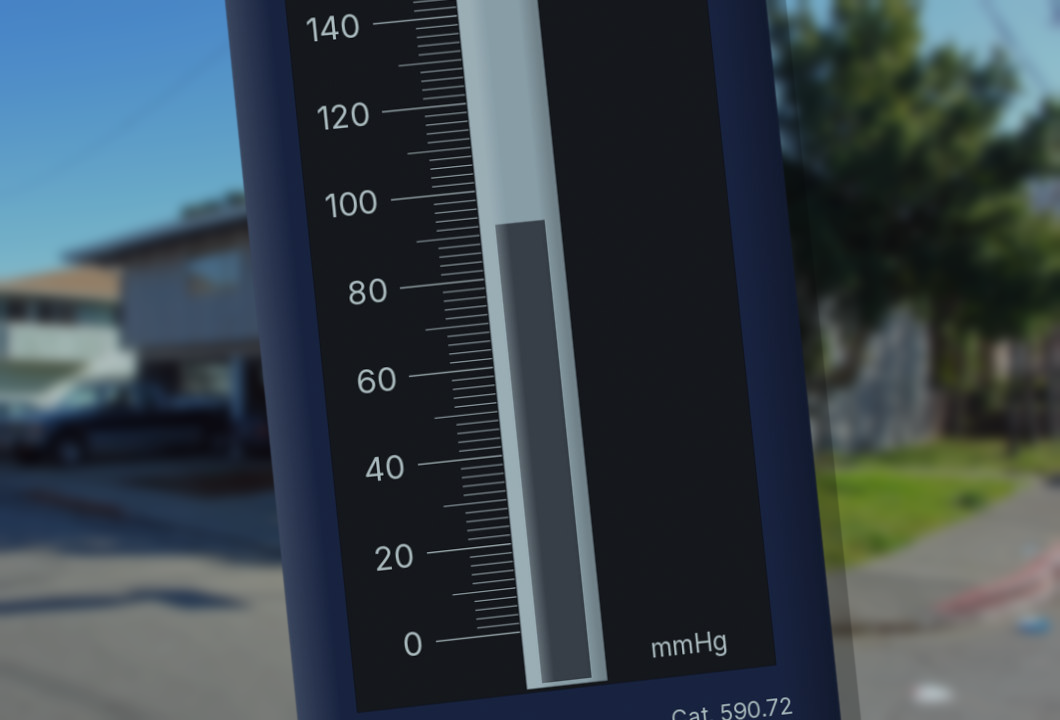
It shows 92 mmHg
